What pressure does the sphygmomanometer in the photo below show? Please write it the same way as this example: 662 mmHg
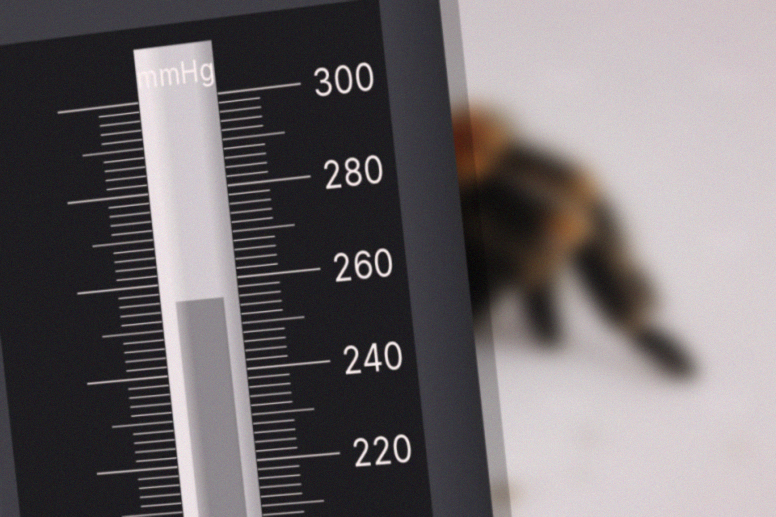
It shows 256 mmHg
